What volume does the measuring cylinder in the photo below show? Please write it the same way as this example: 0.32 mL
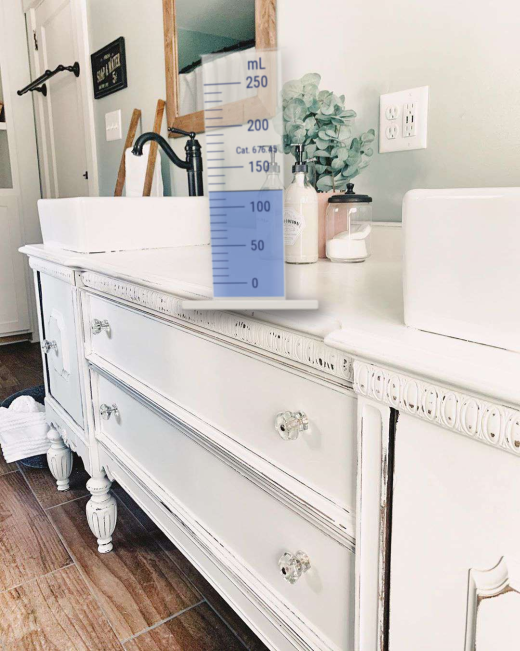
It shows 120 mL
